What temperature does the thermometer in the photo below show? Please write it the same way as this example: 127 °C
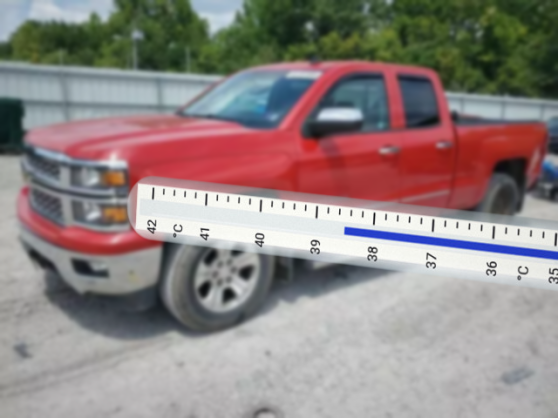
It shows 38.5 °C
